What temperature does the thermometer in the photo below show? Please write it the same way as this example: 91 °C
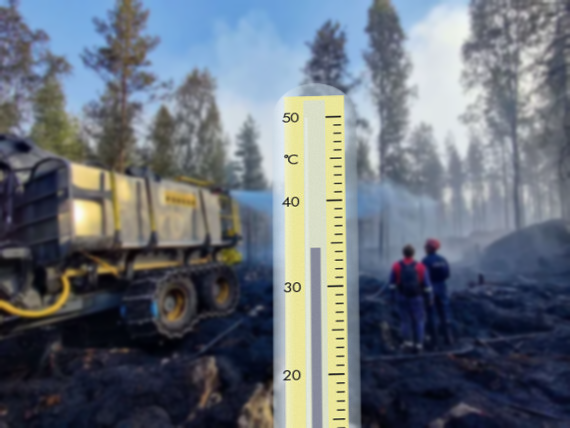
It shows 34.5 °C
